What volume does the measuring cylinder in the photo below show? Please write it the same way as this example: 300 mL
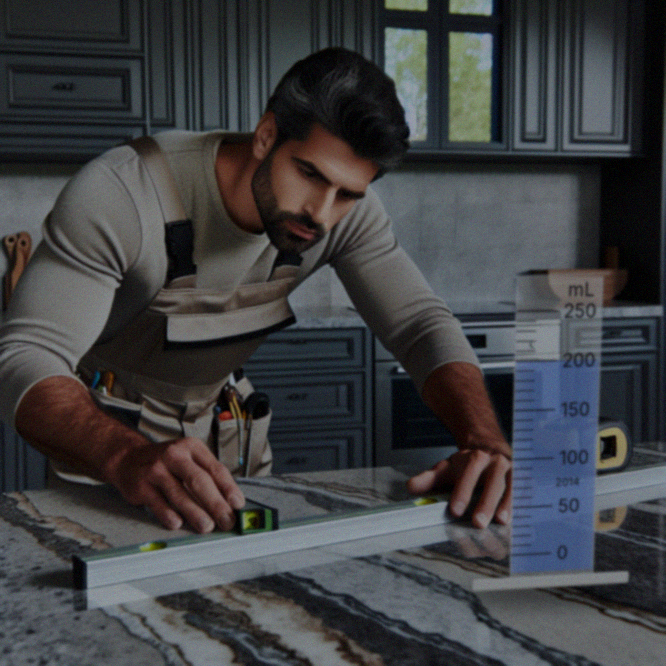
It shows 200 mL
